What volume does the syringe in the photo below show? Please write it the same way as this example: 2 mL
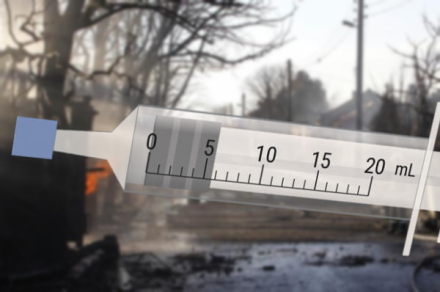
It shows 0 mL
